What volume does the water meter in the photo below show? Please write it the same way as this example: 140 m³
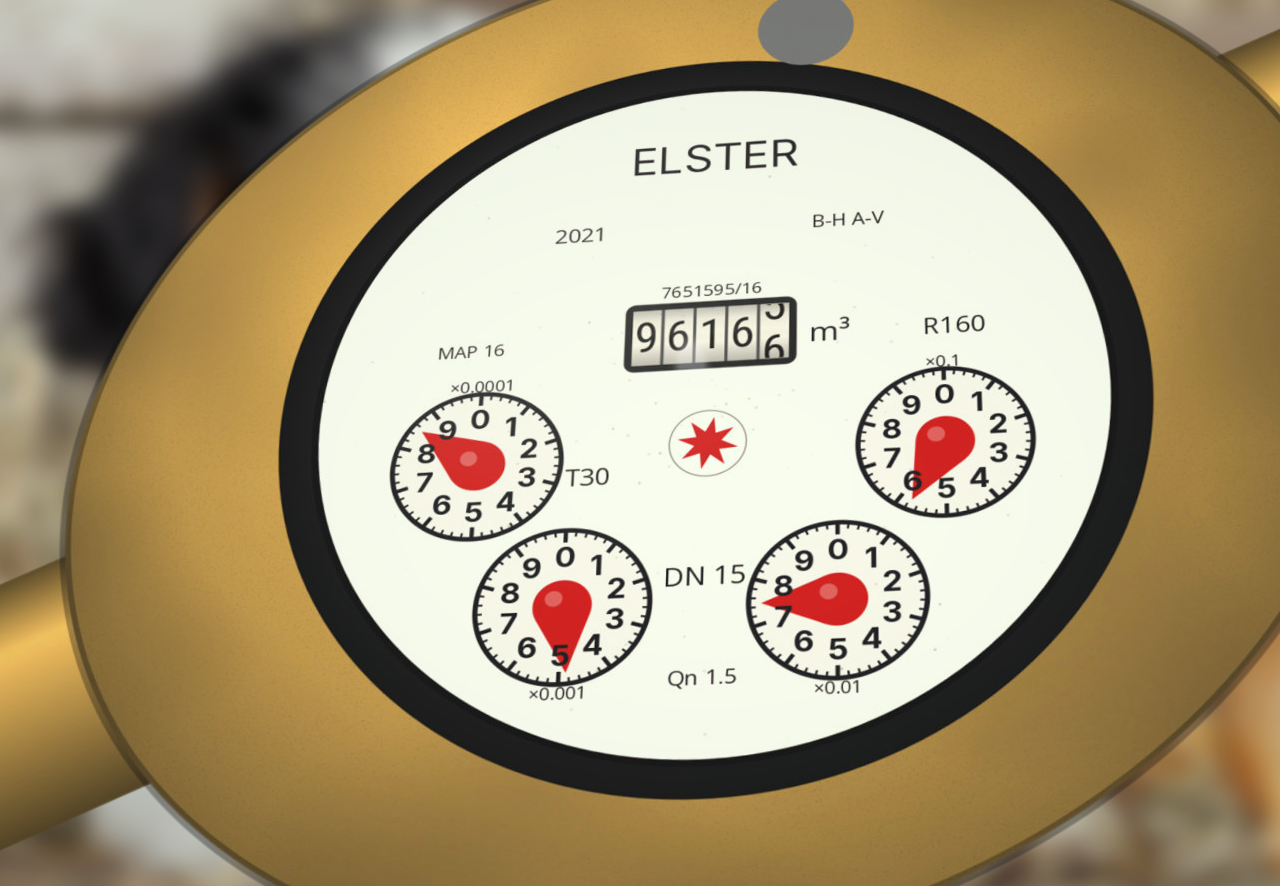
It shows 96165.5748 m³
